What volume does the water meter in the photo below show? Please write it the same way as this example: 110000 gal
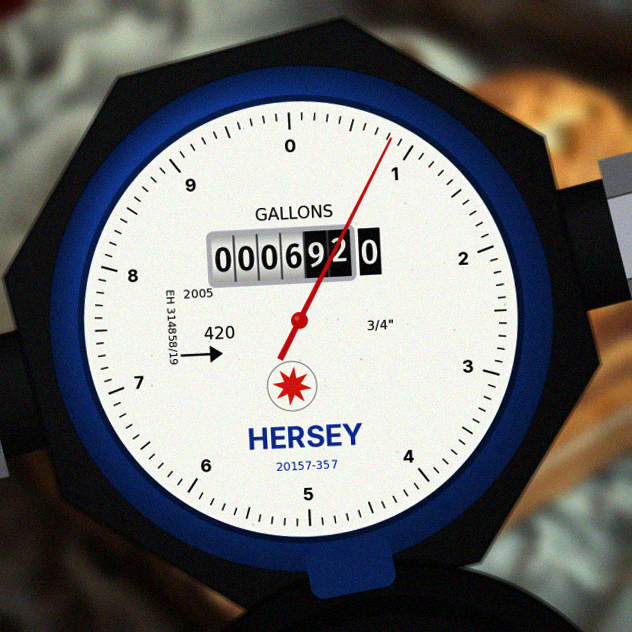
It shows 6920.8 gal
